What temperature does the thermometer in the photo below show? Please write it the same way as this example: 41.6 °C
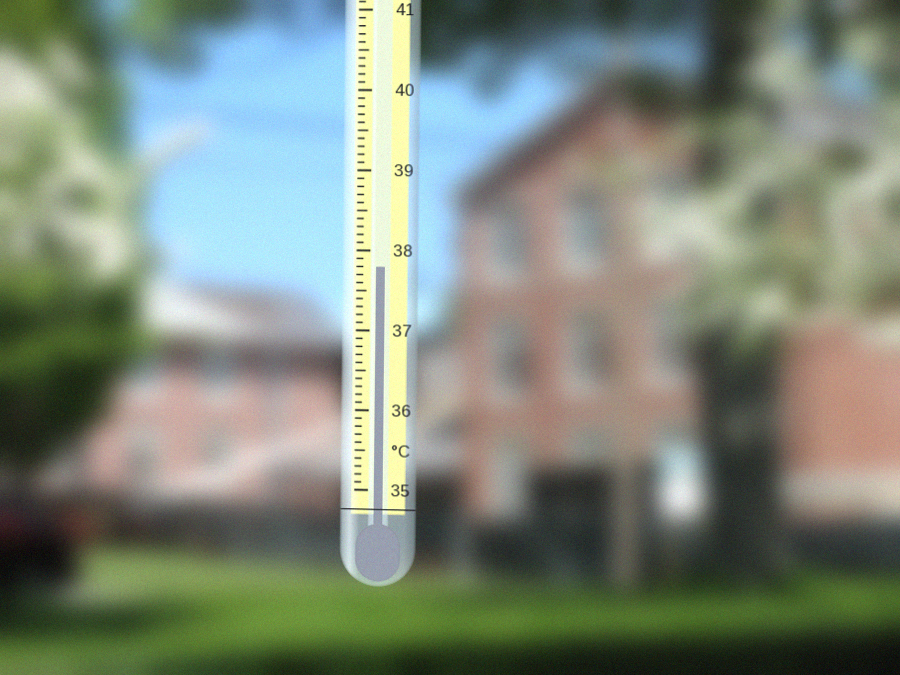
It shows 37.8 °C
